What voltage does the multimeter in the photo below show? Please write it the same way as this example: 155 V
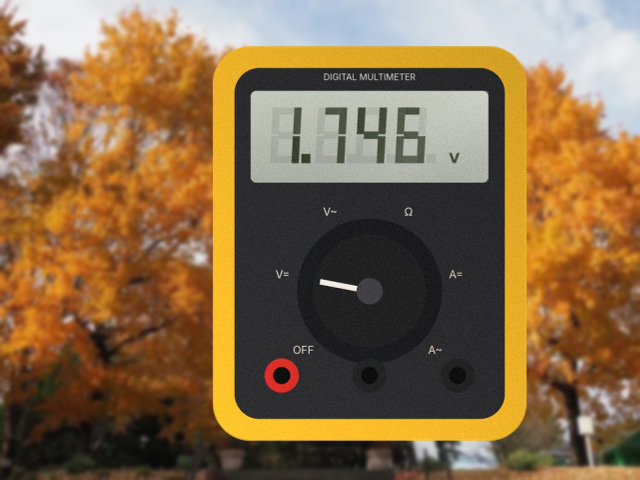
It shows 1.746 V
